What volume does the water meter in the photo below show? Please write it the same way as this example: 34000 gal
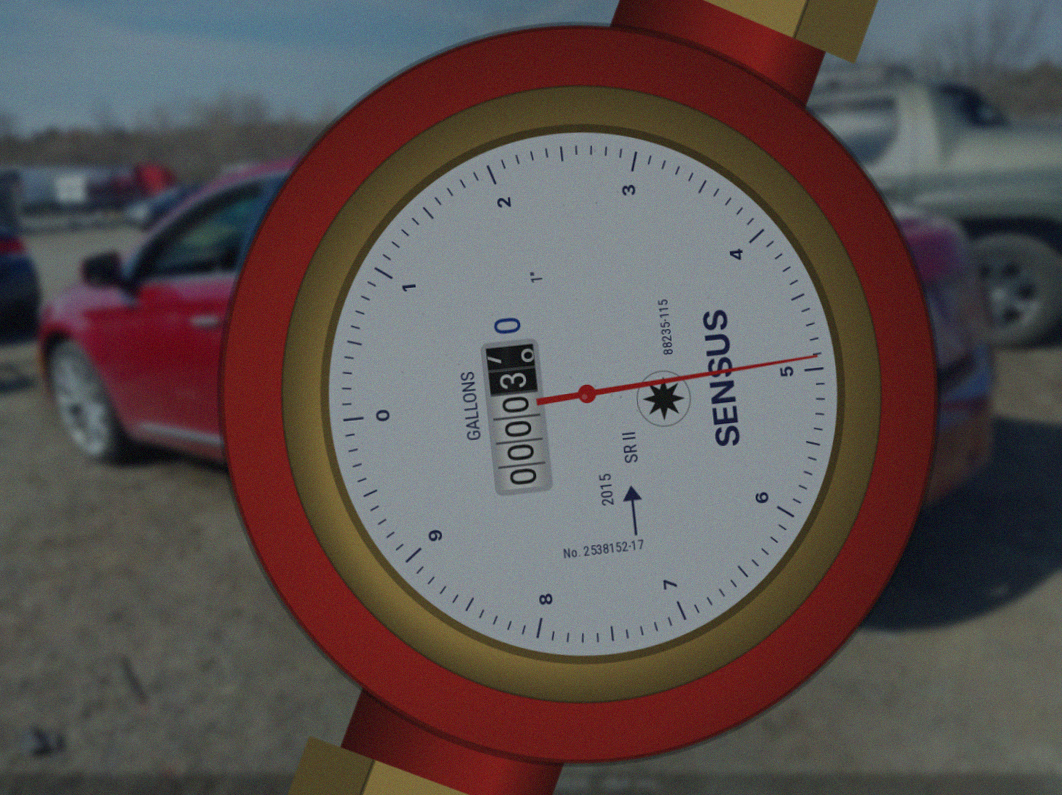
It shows 374.9 gal
